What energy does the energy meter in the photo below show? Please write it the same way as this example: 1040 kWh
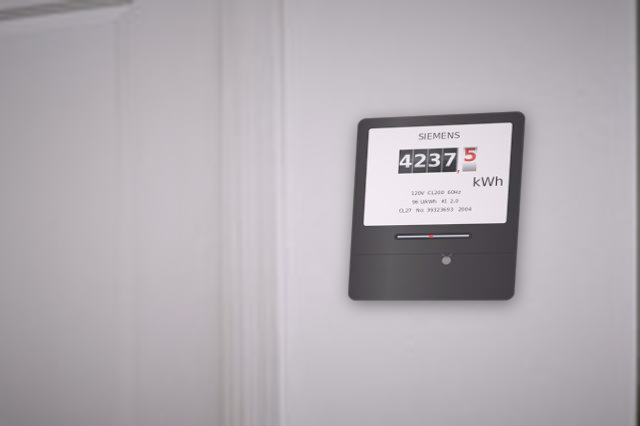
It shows 4237.5 kWh
